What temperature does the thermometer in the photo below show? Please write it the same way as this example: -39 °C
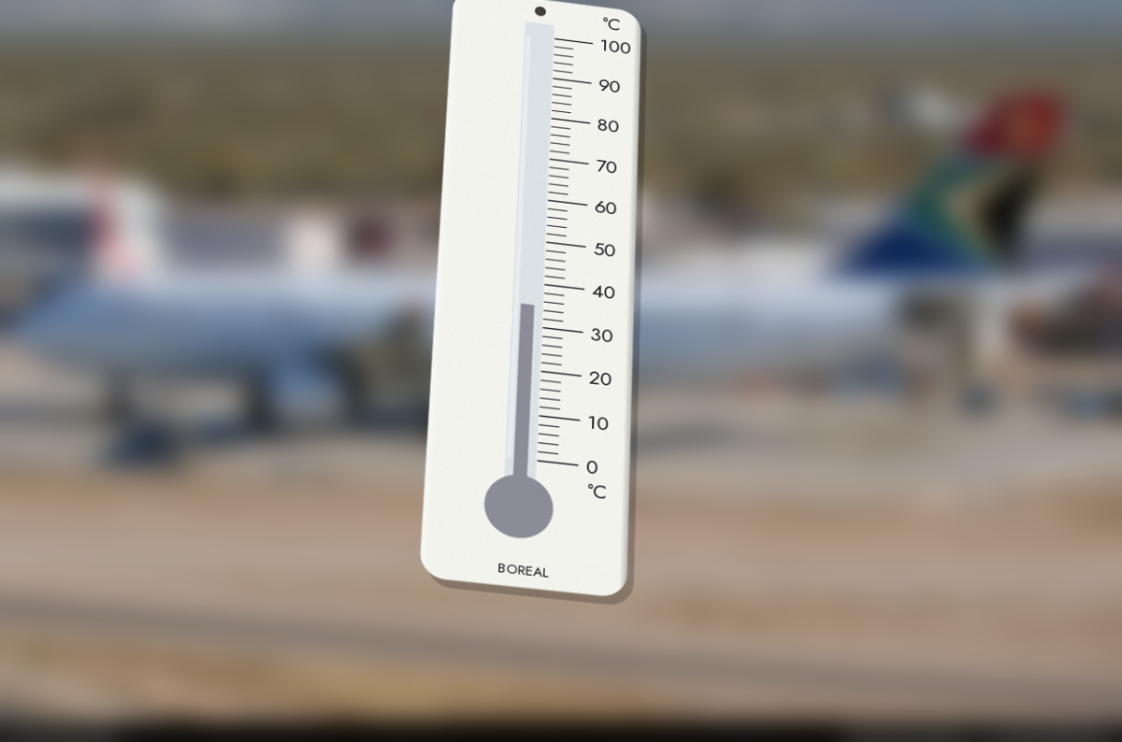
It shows 35 °C
